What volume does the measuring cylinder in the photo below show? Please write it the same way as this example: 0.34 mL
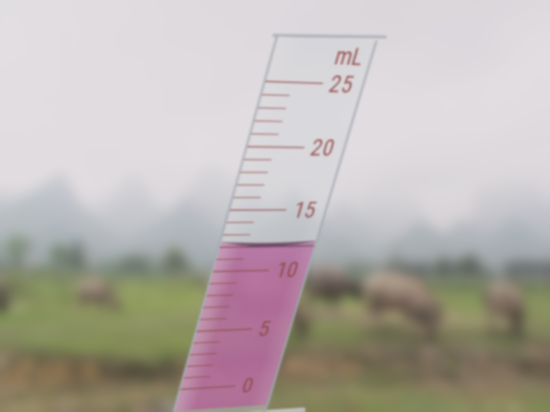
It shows 12 mL
